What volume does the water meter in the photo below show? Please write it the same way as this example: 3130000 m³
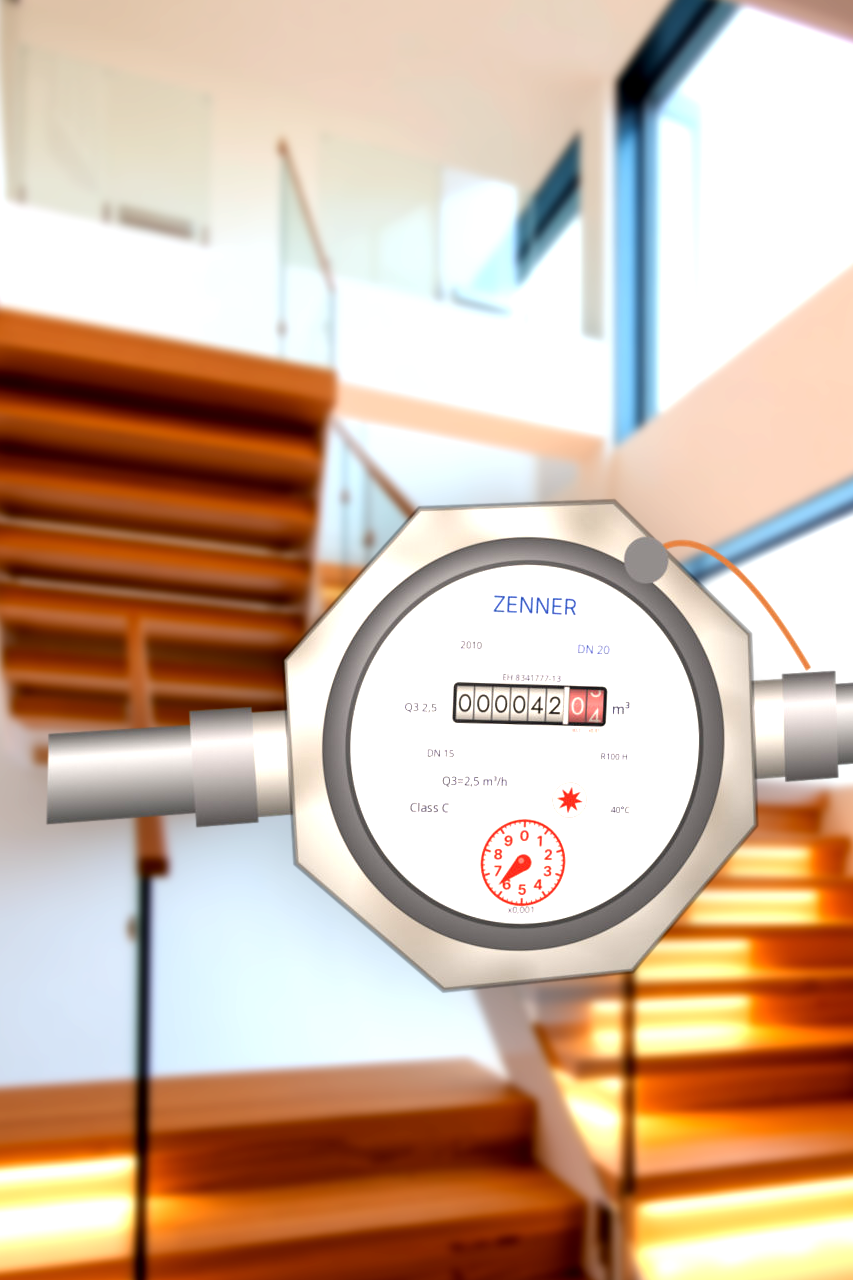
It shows 42.036 m³
